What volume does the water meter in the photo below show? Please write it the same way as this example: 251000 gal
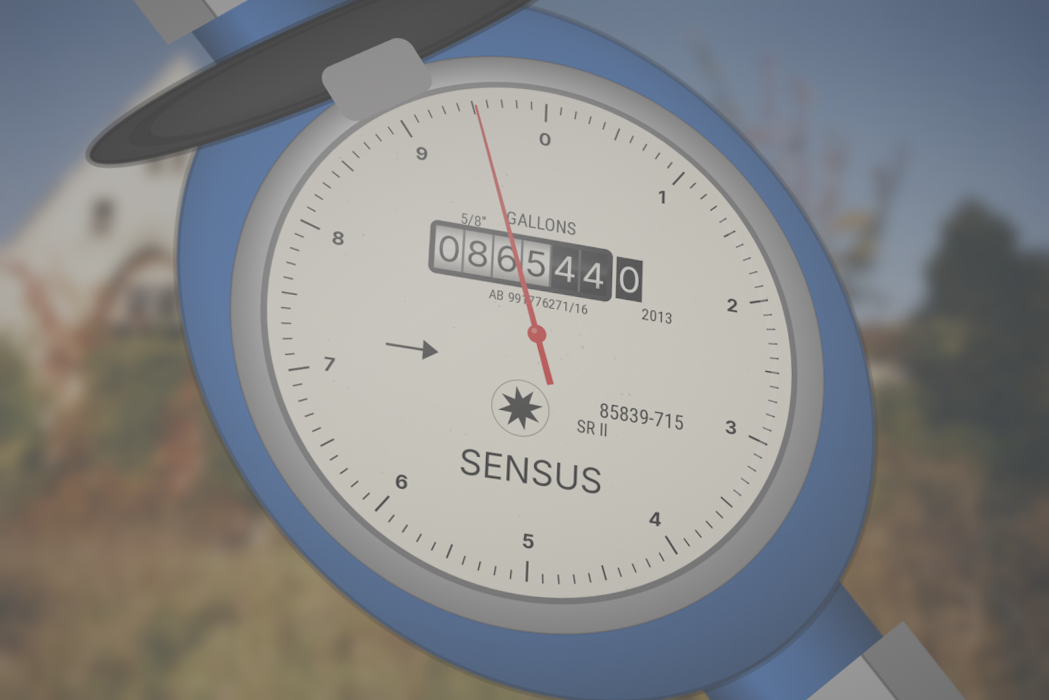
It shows 865439.5 gal
